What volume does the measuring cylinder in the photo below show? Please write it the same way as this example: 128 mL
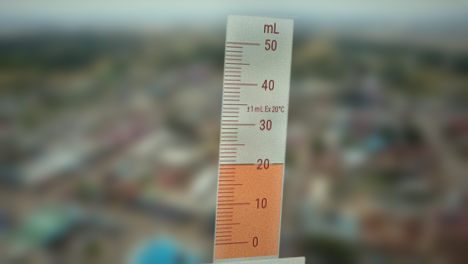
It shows 20 mL
